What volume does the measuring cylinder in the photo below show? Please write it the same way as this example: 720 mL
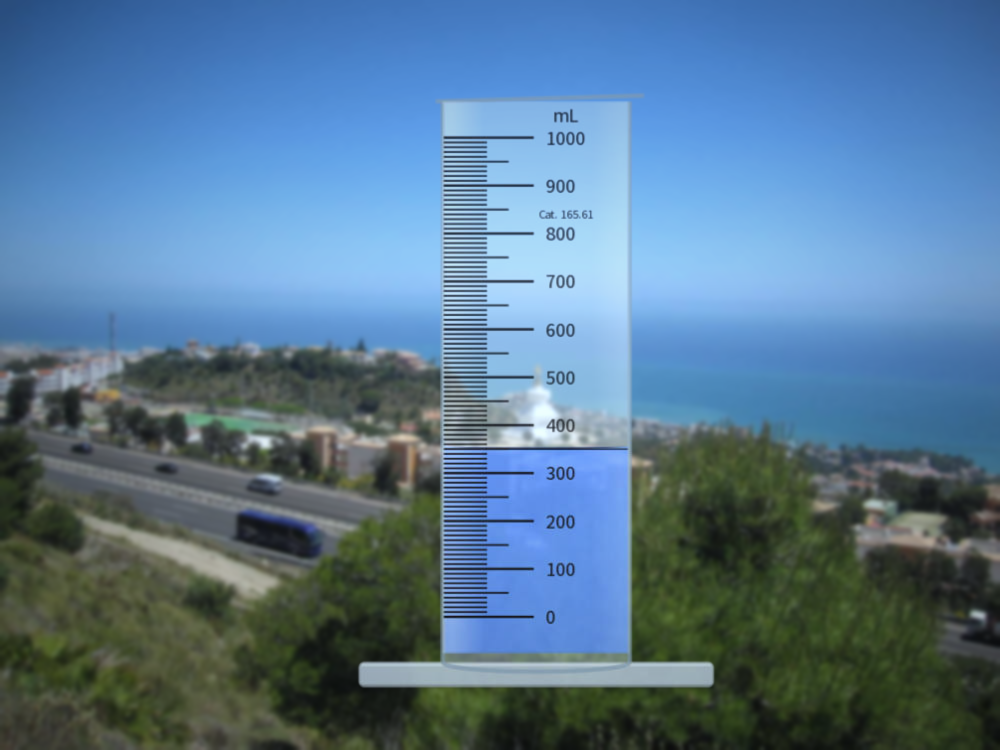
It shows 350 mL
